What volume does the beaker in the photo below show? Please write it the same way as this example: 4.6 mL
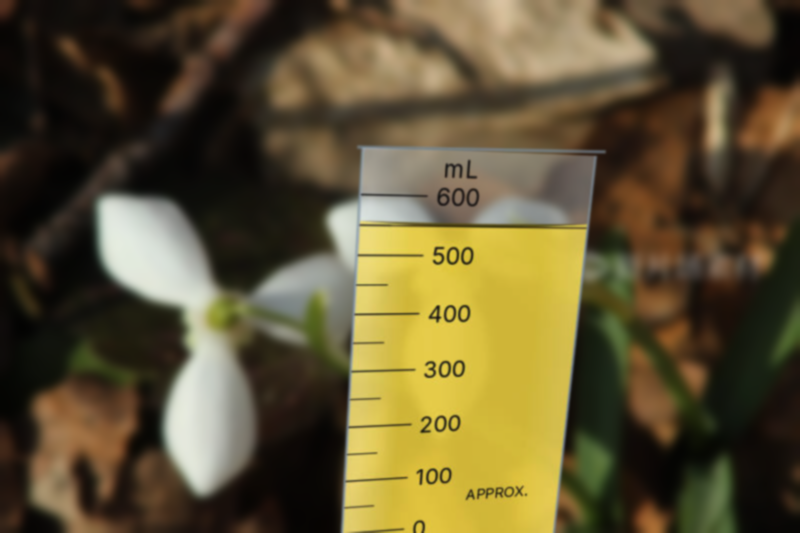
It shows 550 mL
